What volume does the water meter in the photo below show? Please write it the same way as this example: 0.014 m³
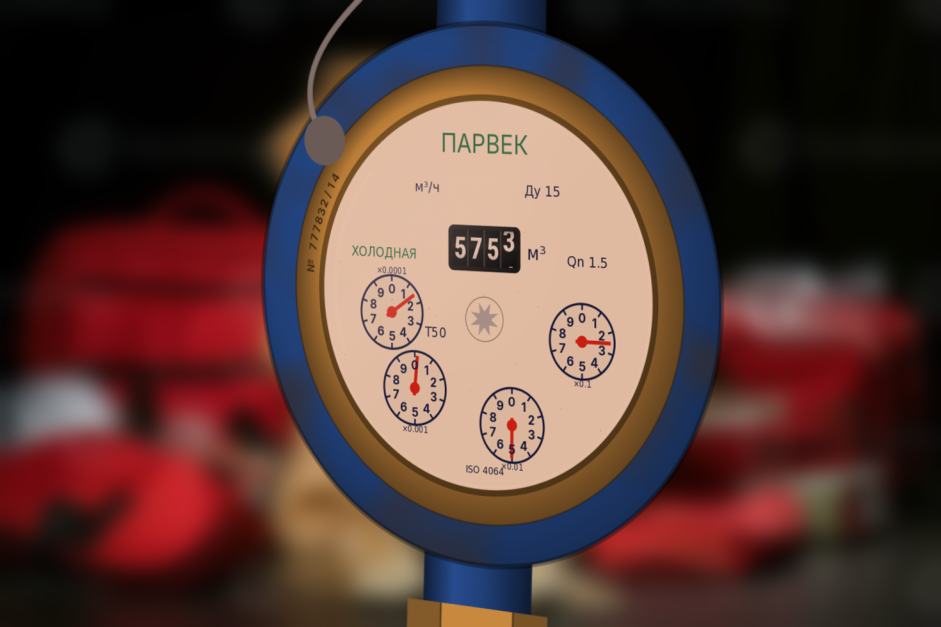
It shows 5753.2501 m³
